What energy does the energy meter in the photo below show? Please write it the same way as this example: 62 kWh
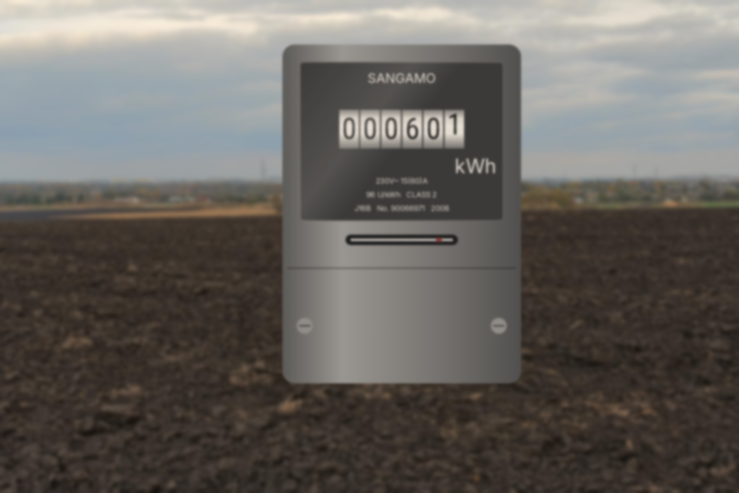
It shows 601 kWh
